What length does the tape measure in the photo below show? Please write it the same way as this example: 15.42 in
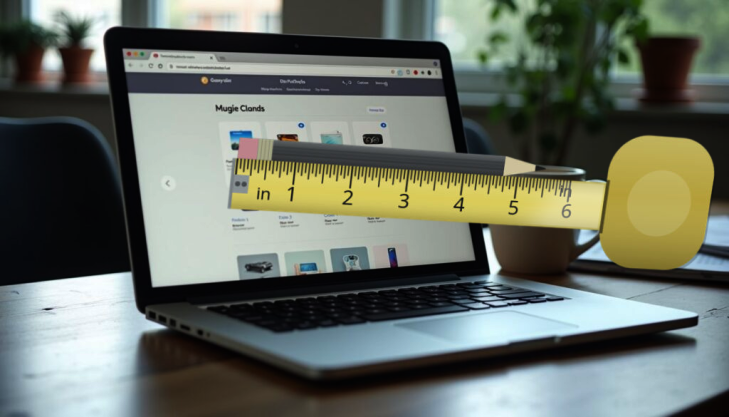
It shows 5.5 in
